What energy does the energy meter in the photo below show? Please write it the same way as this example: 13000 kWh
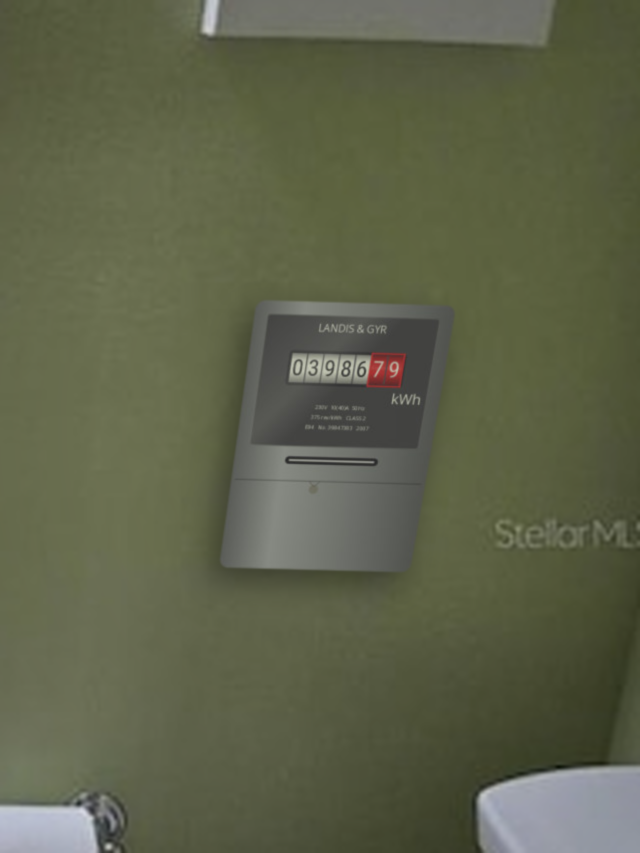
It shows 3986.79 kWh
